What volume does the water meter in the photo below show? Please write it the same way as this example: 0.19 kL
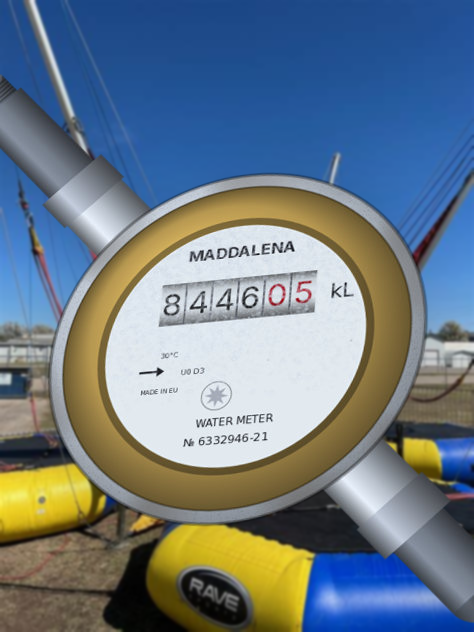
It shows 8446.05 kL
